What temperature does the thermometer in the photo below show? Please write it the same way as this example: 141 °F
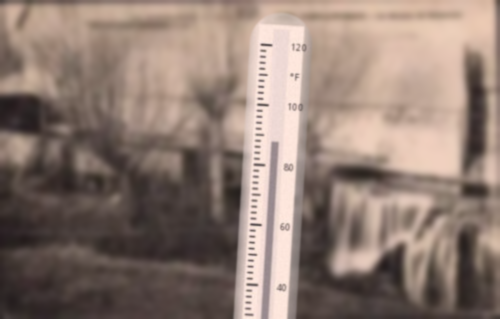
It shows 88 °F
